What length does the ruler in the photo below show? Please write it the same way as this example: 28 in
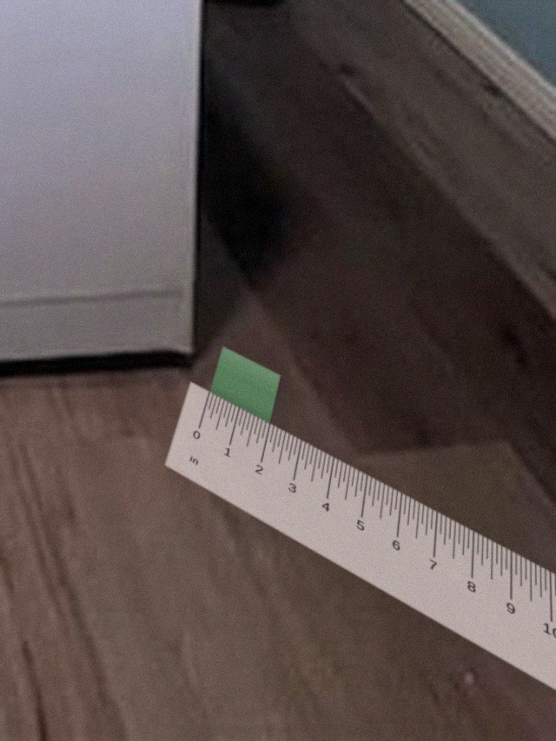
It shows 2 in
